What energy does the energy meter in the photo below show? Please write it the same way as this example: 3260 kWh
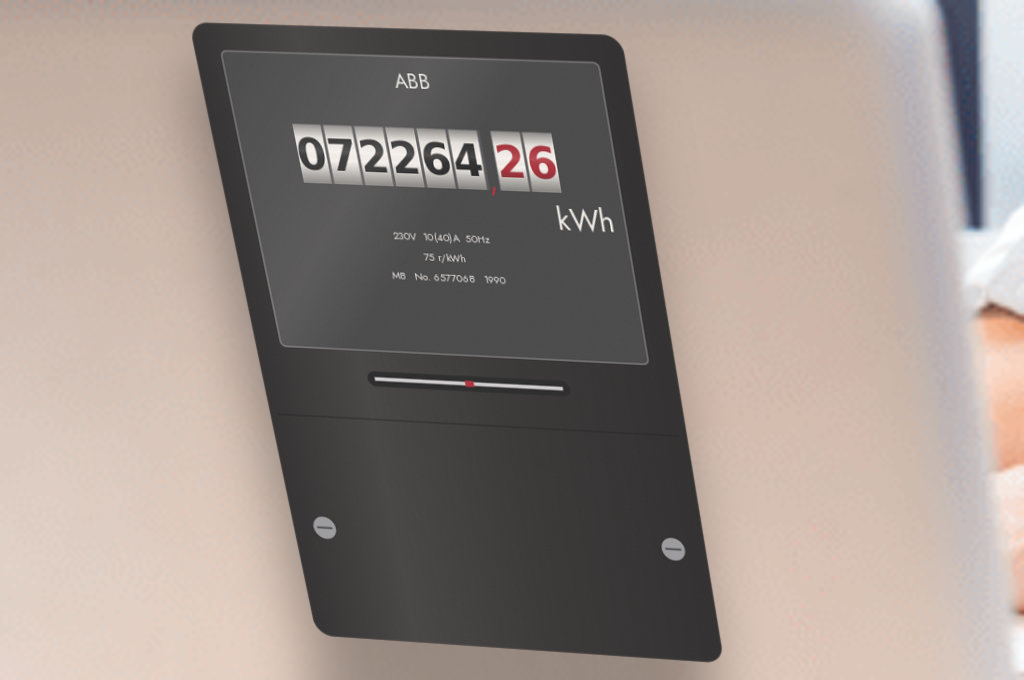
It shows 72264.26 kWh
